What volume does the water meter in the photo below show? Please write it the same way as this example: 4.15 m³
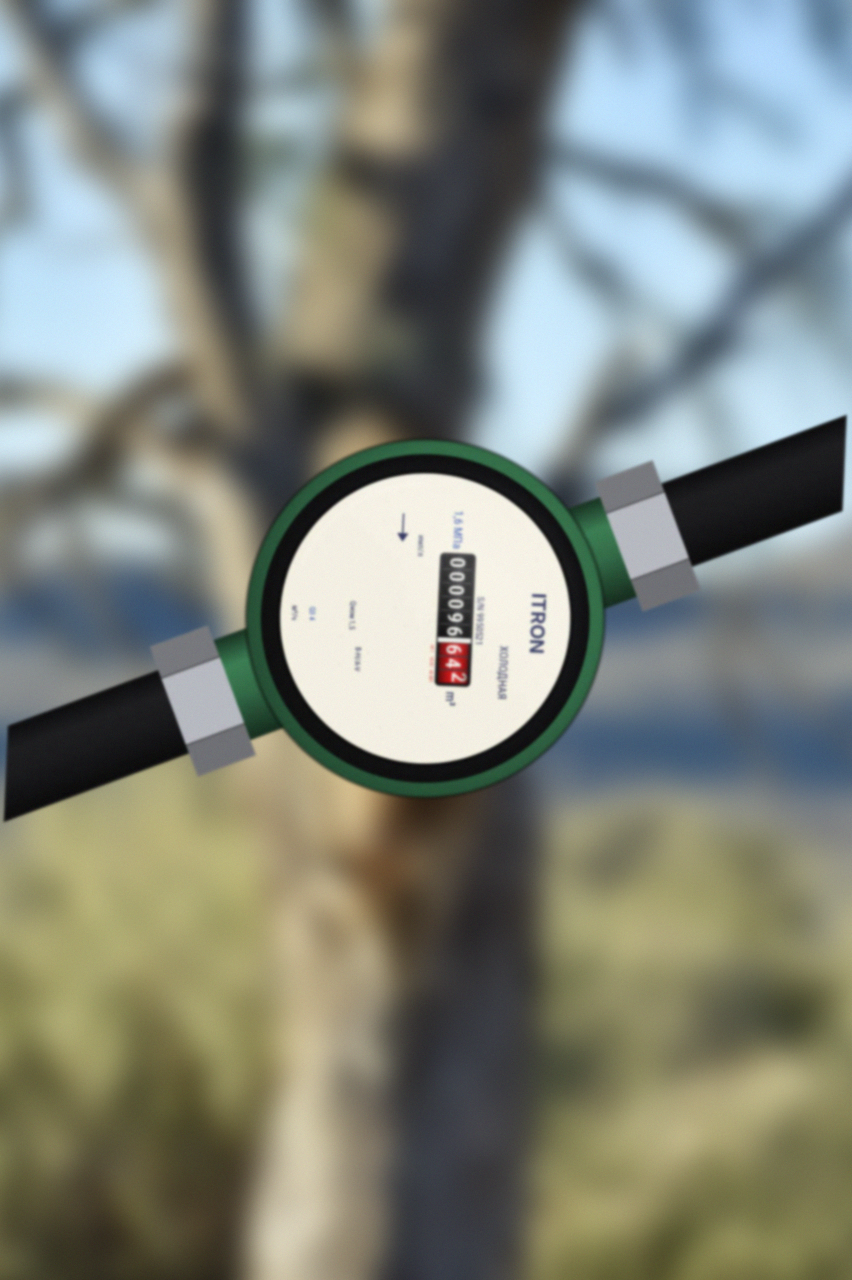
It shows 96.642 m³
